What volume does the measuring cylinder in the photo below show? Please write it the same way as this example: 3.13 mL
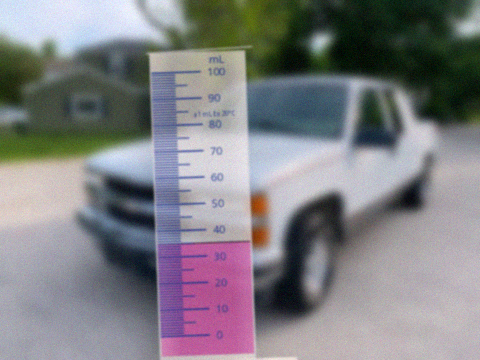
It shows 35 mL
